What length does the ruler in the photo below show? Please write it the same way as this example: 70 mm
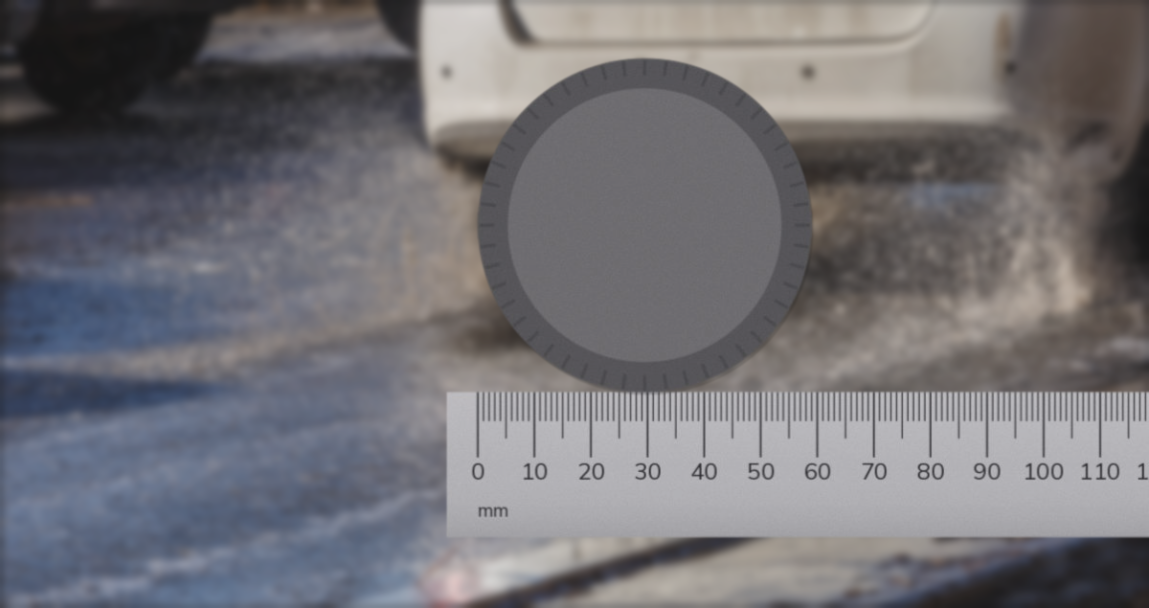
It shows 59 mm
